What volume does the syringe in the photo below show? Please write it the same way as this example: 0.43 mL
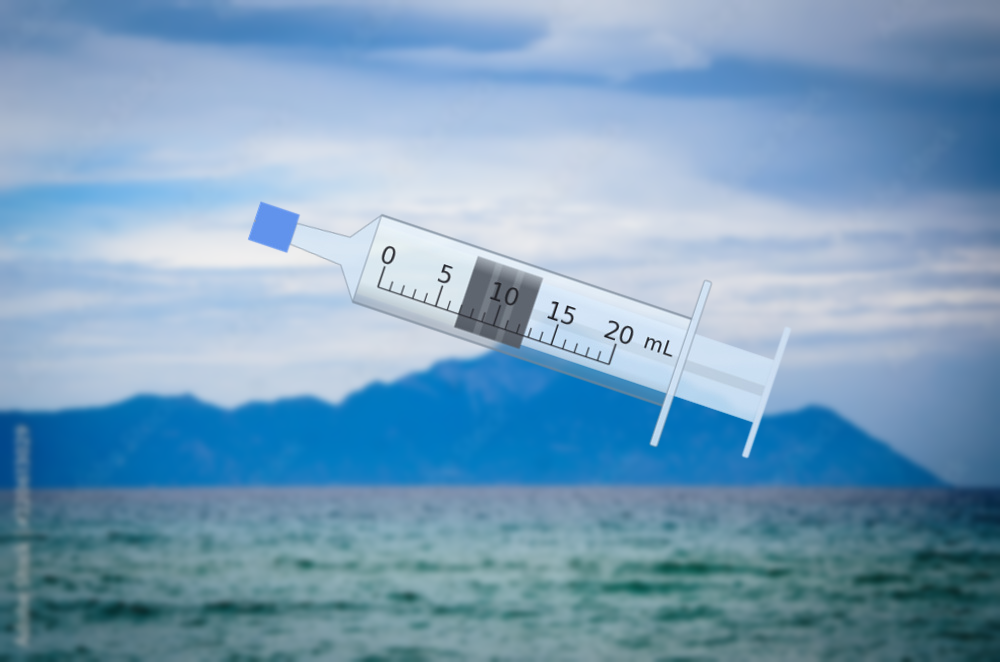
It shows 7 mL
